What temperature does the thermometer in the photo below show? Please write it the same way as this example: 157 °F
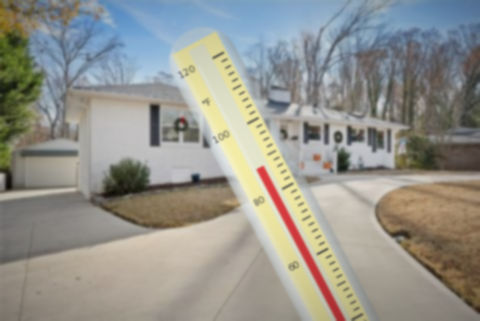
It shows 88 °F
